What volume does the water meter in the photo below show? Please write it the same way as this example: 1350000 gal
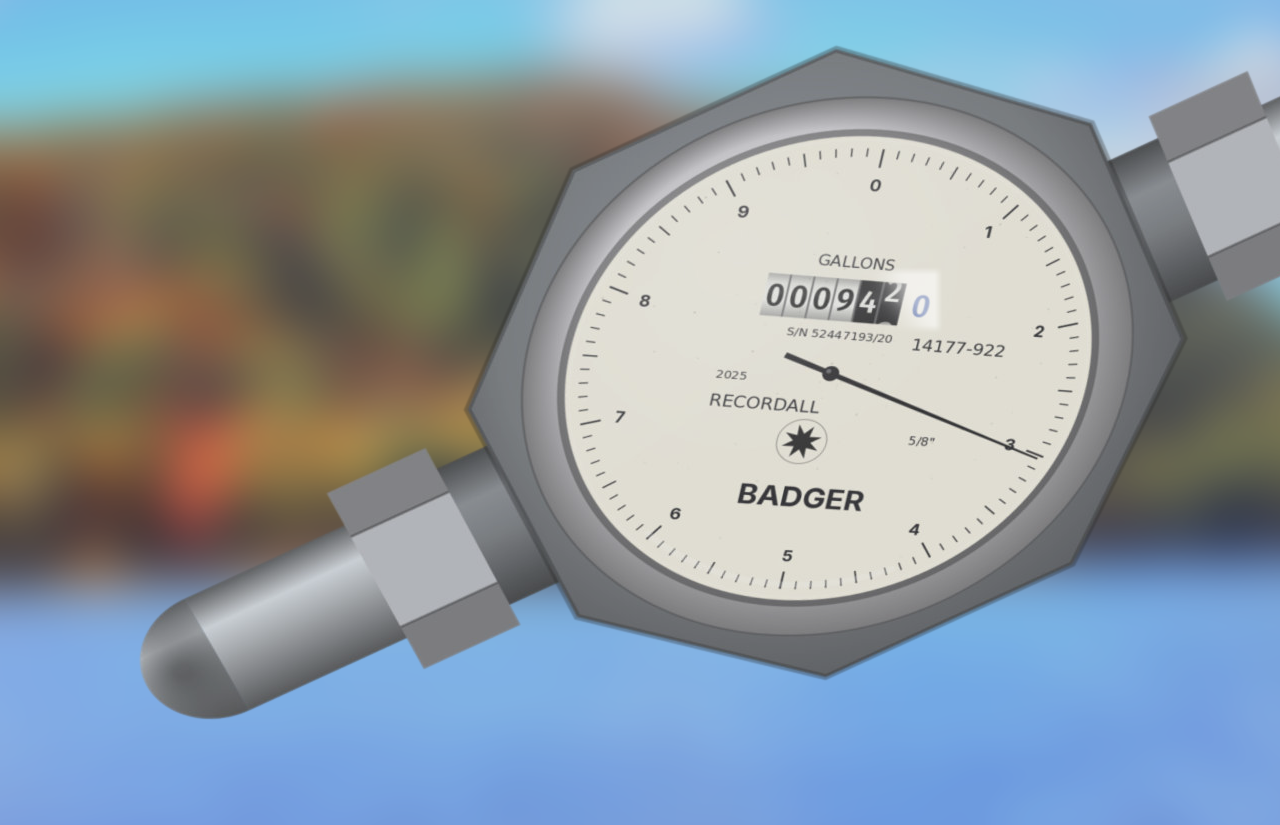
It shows 9423.0 gal
